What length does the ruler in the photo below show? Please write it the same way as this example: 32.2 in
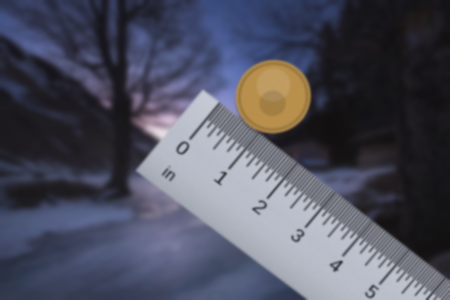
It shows 1.5 in
